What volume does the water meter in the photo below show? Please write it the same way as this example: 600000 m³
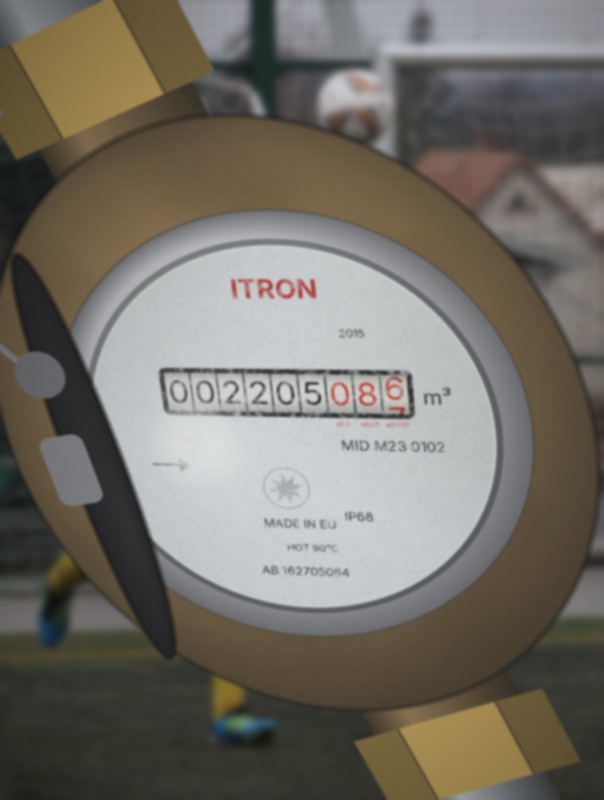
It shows 2205.086 m³
